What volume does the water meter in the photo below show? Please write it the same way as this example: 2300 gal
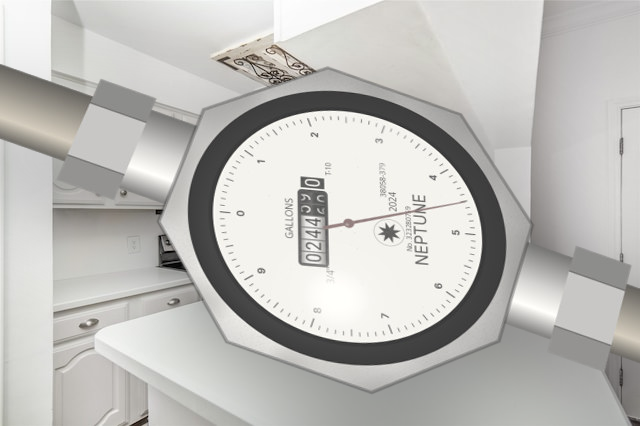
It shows 244594.5 gal
